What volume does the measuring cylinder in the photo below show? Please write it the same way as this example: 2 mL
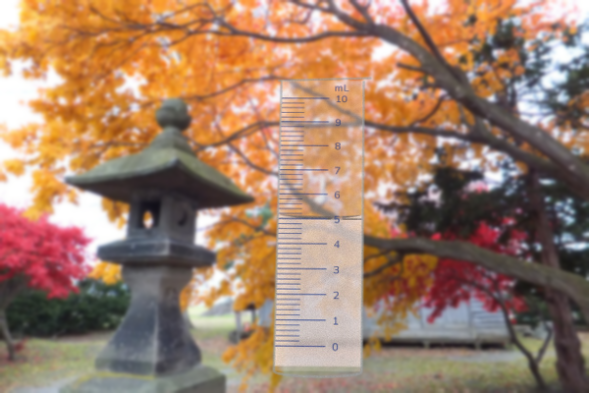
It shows 5 mL
